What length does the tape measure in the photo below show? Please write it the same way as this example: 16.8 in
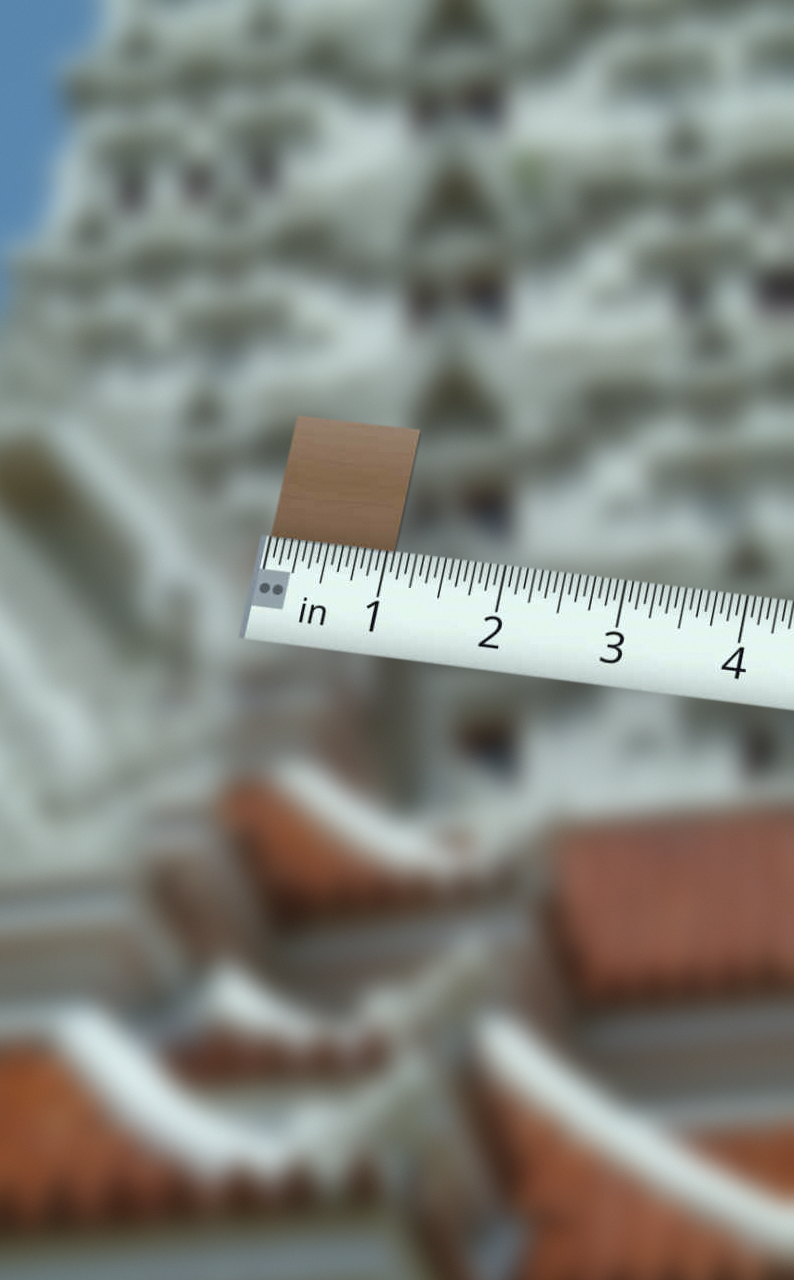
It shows 1.0625 in
